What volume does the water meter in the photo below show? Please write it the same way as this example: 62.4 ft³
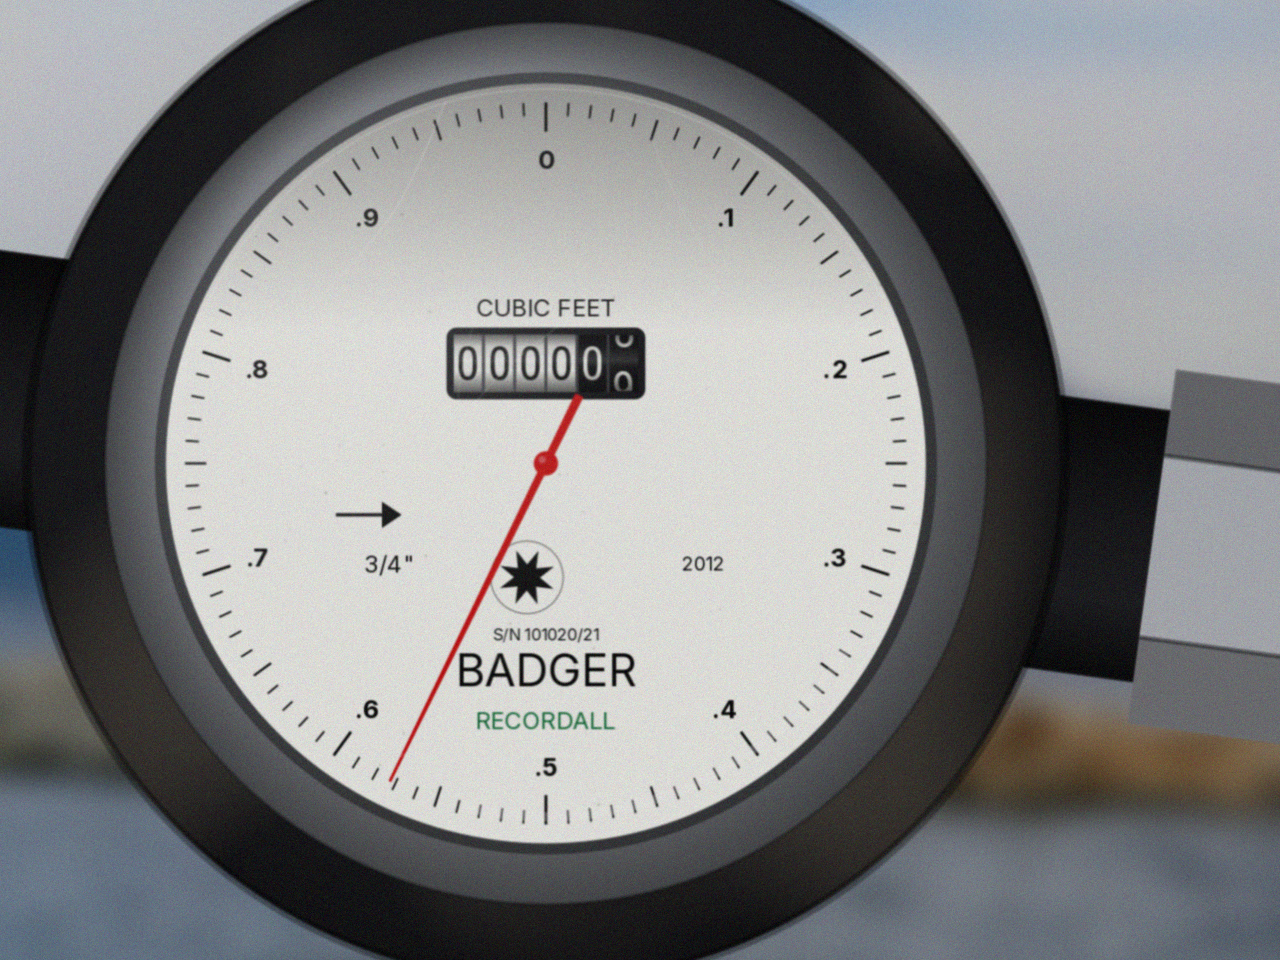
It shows 8.57 ft³
